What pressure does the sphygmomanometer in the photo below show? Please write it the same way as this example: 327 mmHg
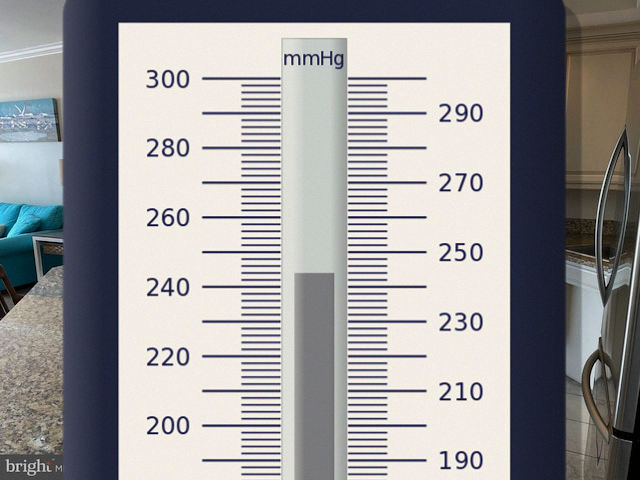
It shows 244 mmHg
